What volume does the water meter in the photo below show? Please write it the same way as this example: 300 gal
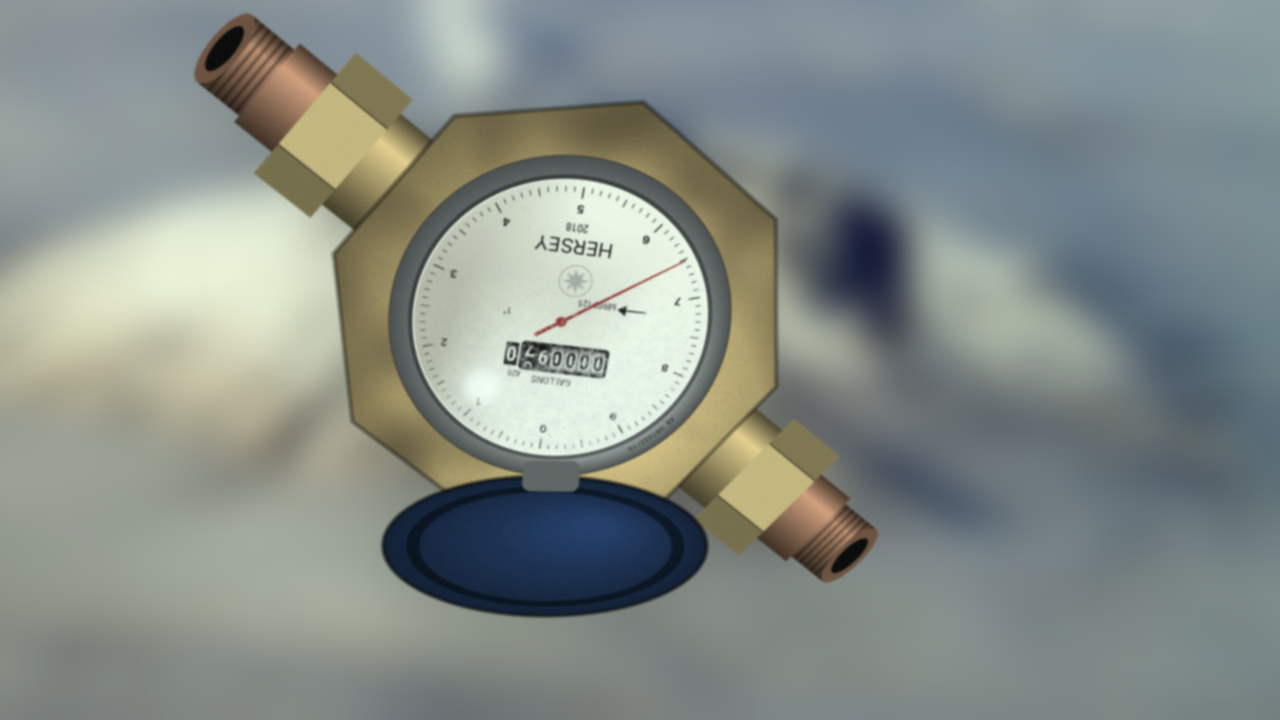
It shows 966.5 gal
